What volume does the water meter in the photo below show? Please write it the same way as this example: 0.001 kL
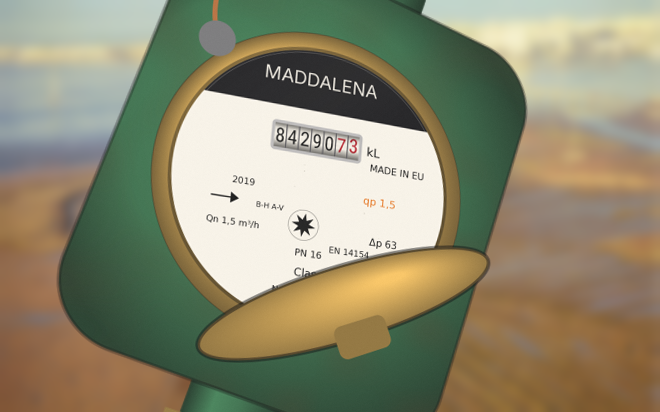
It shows 84290.73 kL
